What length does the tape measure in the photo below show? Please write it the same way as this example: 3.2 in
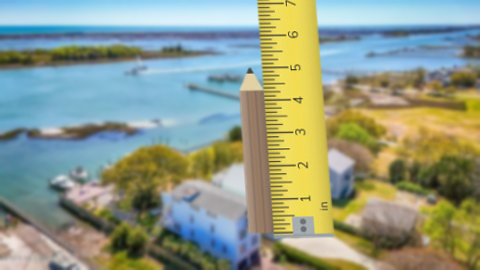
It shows 5 in
